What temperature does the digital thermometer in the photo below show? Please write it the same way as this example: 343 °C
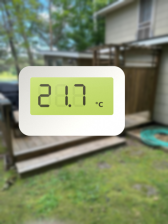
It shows 21.7 °C
